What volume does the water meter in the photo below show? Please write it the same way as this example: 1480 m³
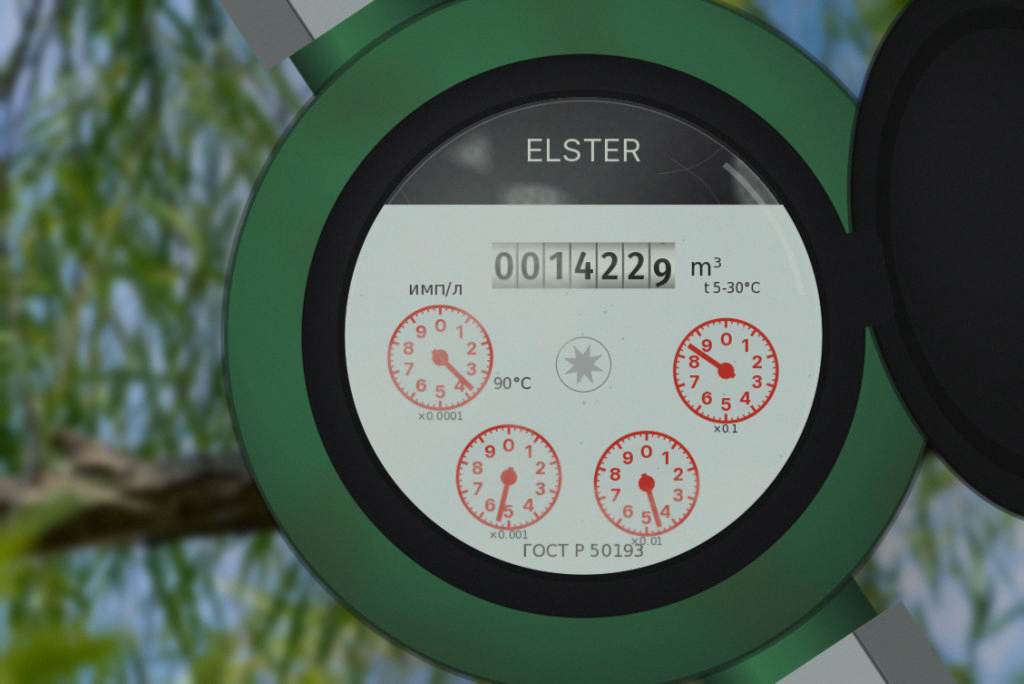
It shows 14228.8453 m³
